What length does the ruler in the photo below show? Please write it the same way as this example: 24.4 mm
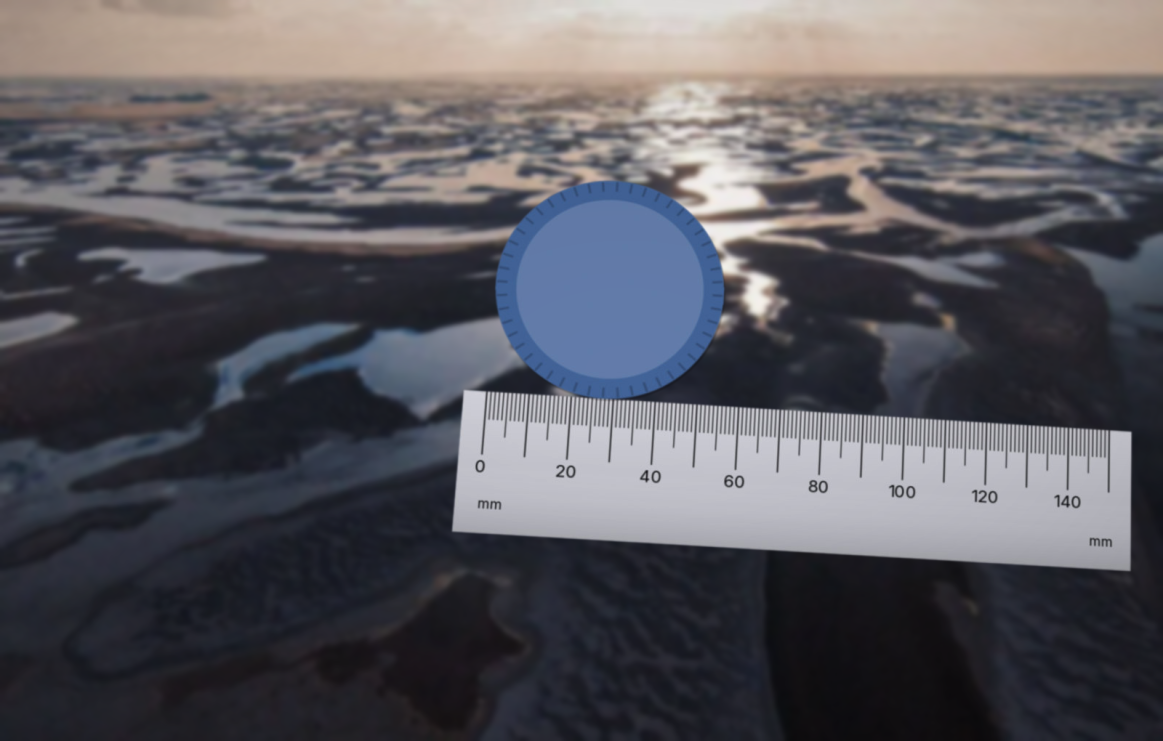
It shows 55 mm
